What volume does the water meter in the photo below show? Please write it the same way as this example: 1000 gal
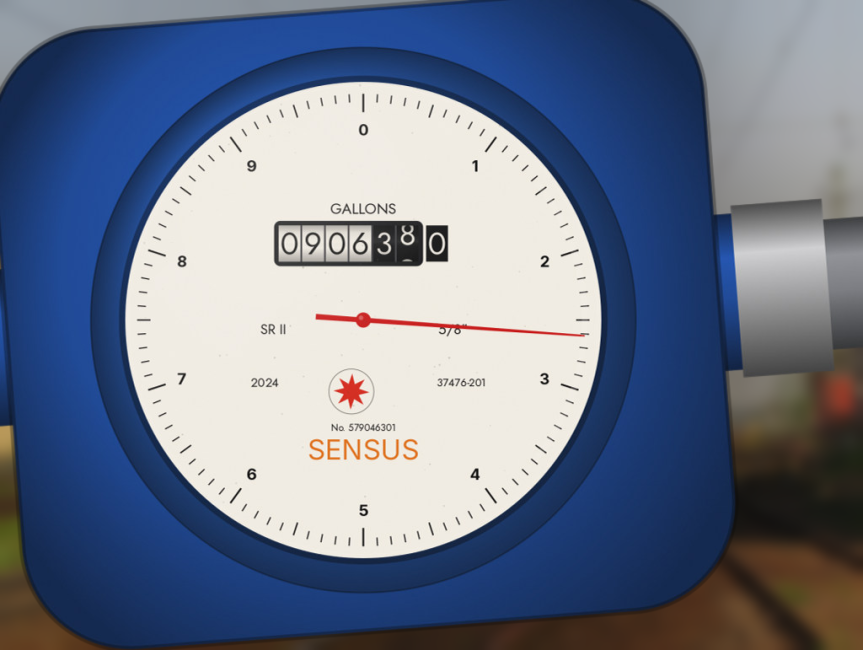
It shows 906382.6 gal
